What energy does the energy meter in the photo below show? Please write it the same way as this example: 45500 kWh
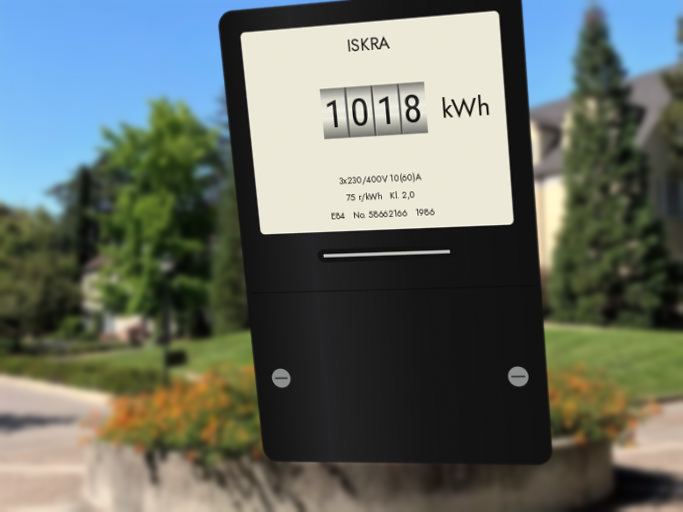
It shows 1018 kWh
